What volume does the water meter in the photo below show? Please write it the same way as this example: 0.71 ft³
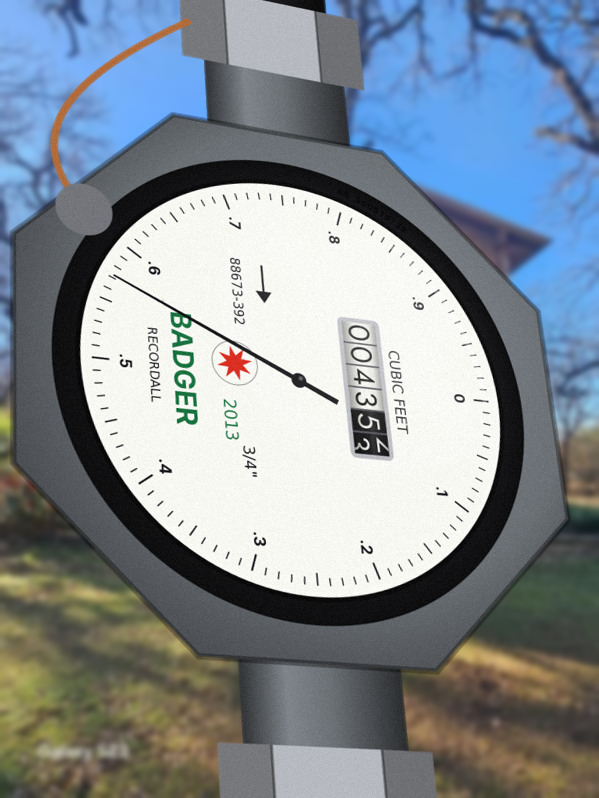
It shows 4352.57 ft³
